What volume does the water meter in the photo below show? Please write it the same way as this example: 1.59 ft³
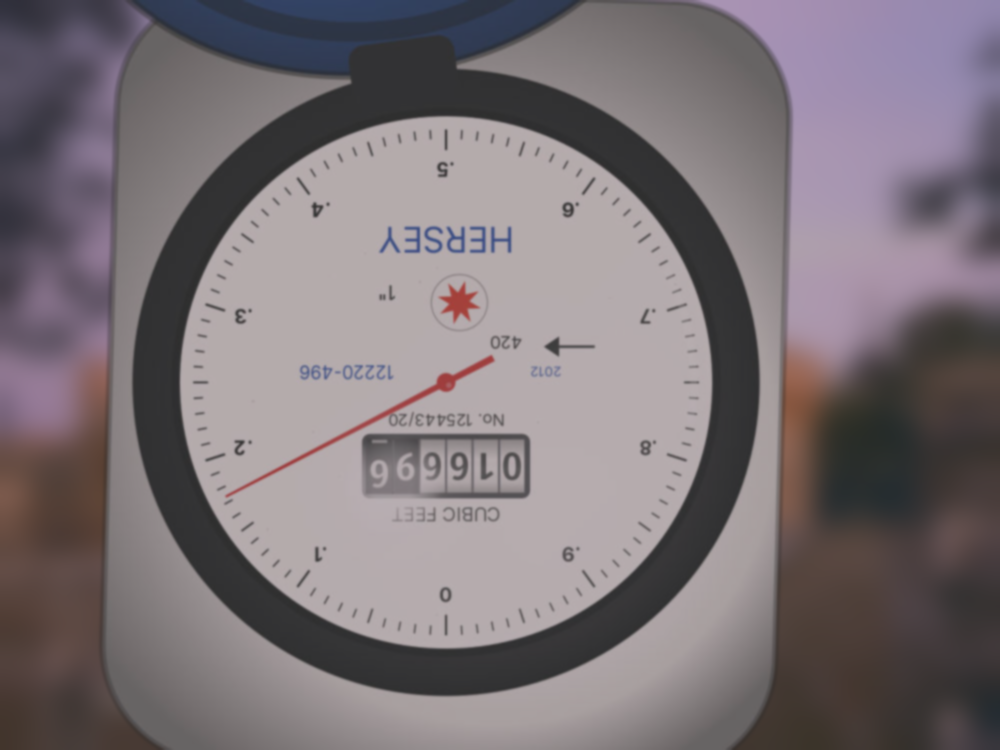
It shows 16696.17 ft³
